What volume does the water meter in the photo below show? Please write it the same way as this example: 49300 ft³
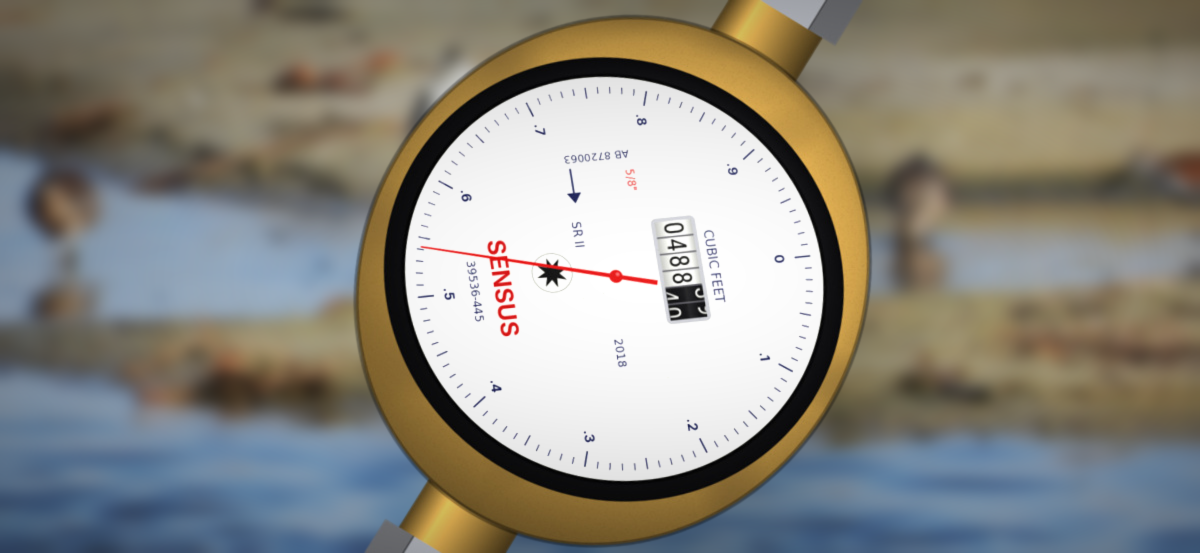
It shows 48839.54 ft³
